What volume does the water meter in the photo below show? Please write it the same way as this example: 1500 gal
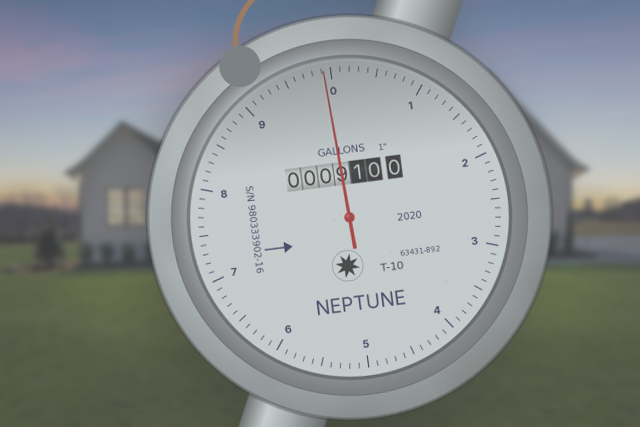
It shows 9099.9 gal
